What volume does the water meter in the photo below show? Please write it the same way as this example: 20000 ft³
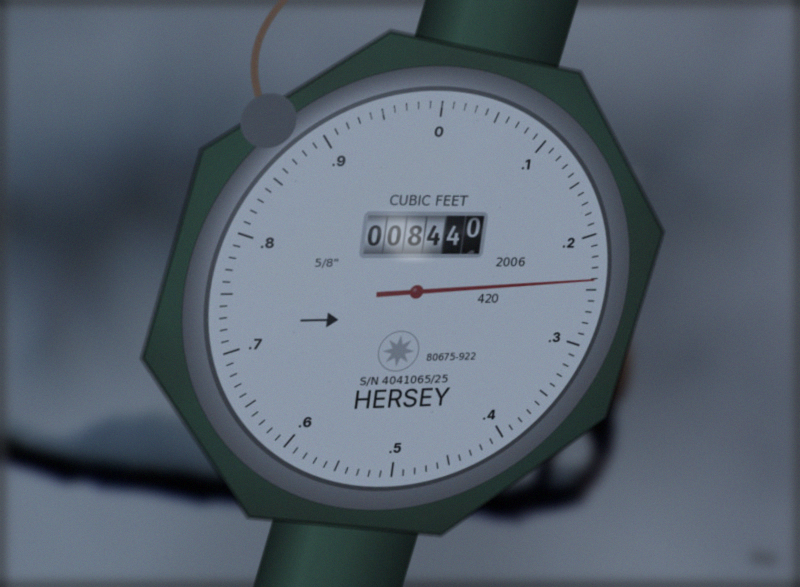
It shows 8440.24 ft³
